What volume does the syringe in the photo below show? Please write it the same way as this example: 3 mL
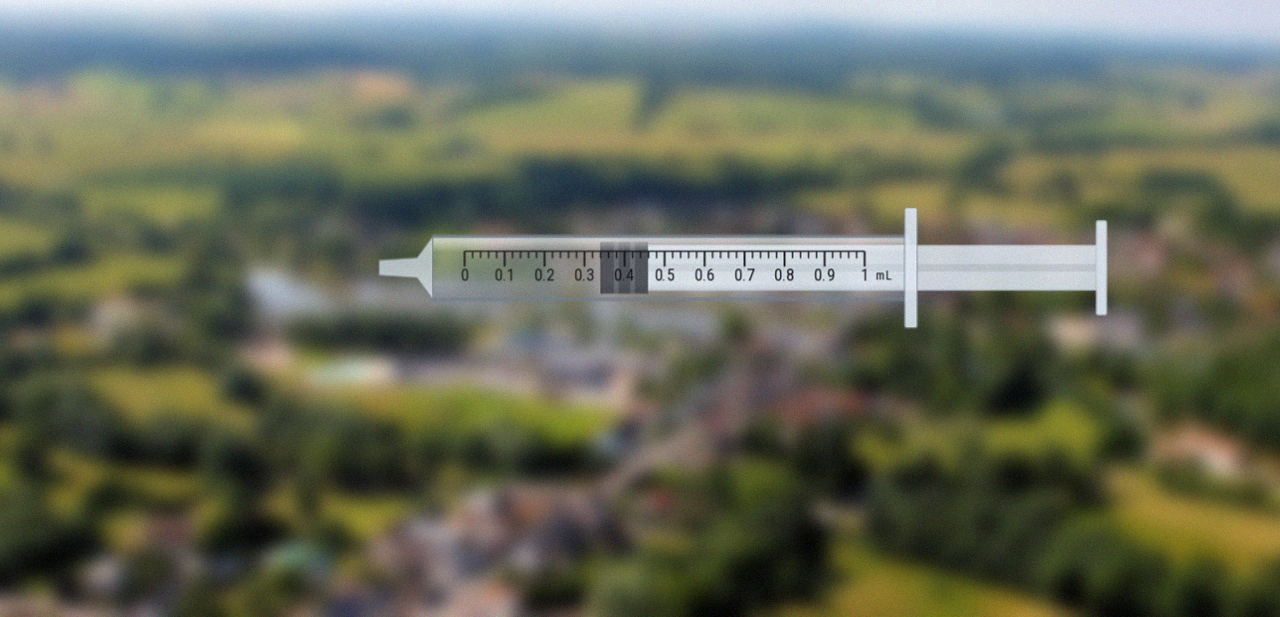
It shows 0.34 mL
